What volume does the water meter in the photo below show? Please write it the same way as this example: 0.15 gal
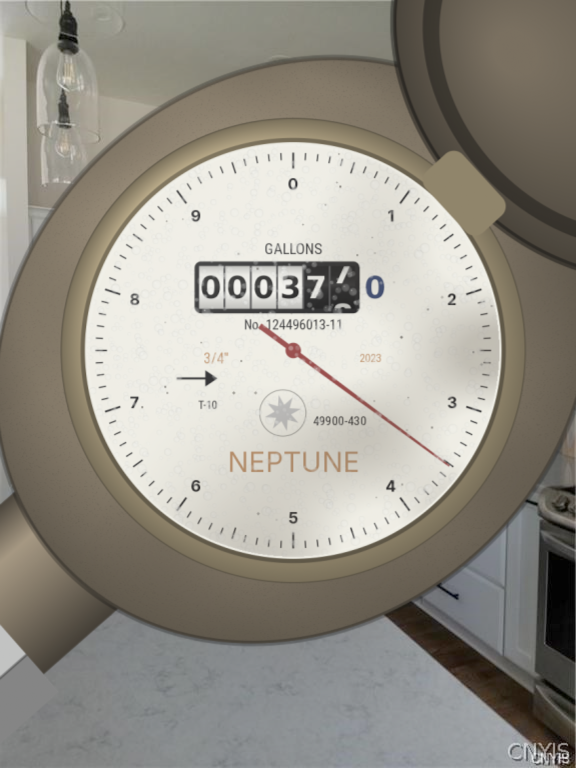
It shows 3773.5 gal
